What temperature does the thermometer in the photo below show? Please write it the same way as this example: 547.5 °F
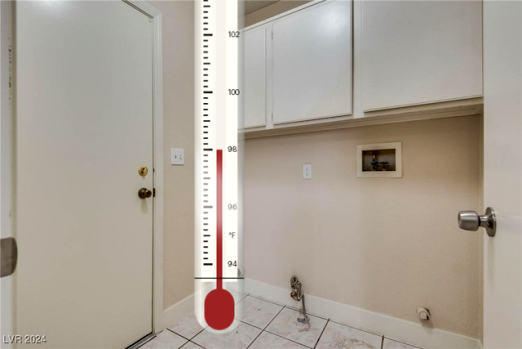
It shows 98 °F
